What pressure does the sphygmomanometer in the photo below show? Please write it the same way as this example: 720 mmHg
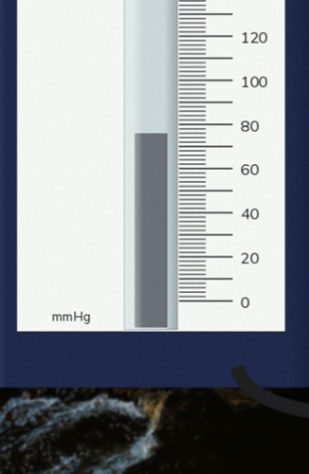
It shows 76 mmHg
